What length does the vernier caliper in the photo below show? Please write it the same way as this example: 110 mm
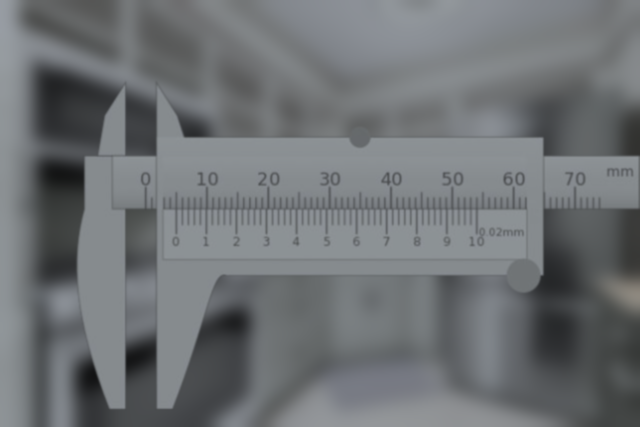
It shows 5.0 mm
